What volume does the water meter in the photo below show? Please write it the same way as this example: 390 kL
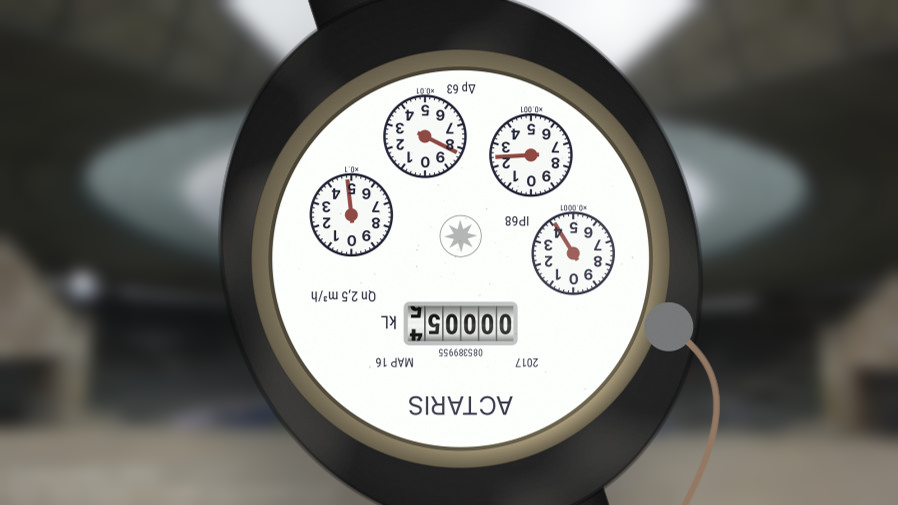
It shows 54.4824 kL
